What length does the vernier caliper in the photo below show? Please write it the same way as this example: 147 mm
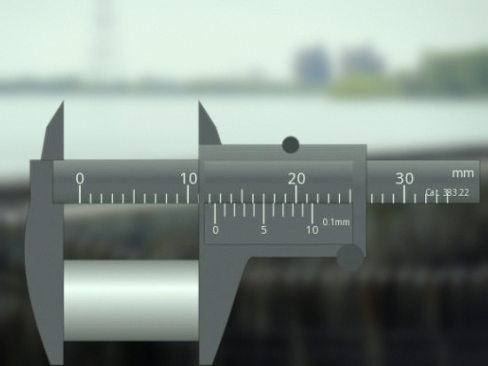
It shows 12.5 mm
